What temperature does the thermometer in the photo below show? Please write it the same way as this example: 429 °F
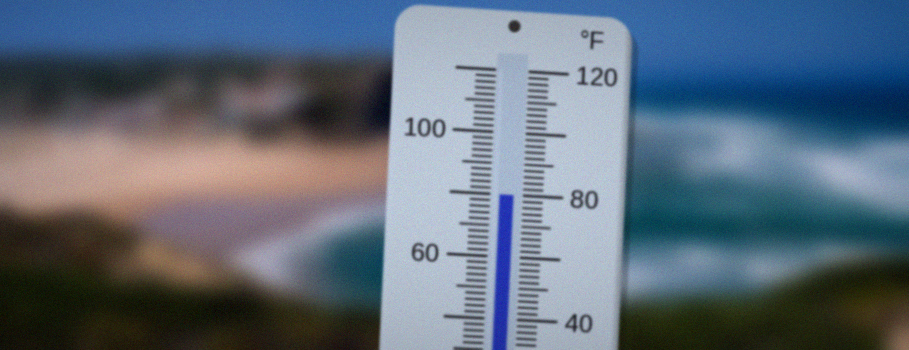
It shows 80 °F
